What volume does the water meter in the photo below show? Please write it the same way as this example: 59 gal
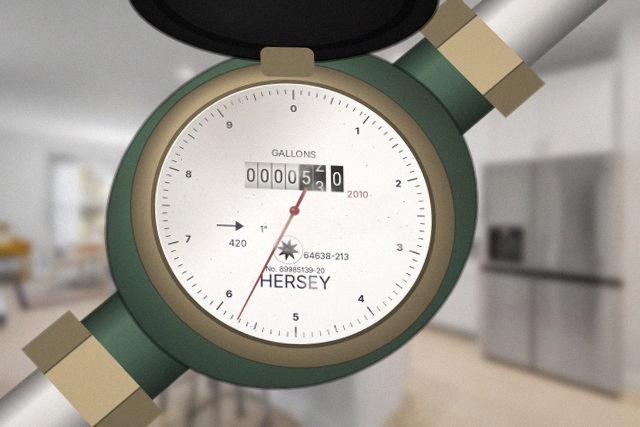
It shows 525.7 gal
